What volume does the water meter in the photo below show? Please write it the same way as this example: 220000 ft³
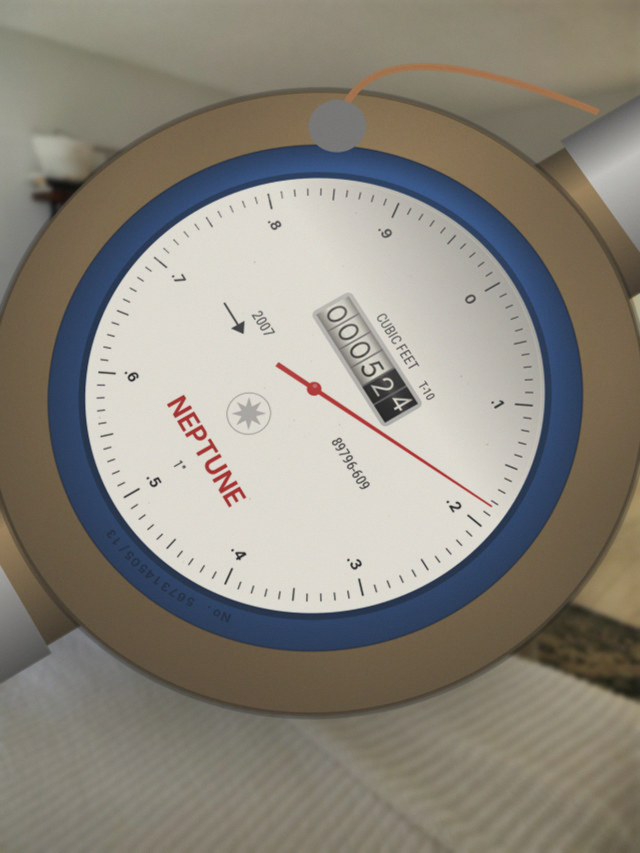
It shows 524.18 ft³
